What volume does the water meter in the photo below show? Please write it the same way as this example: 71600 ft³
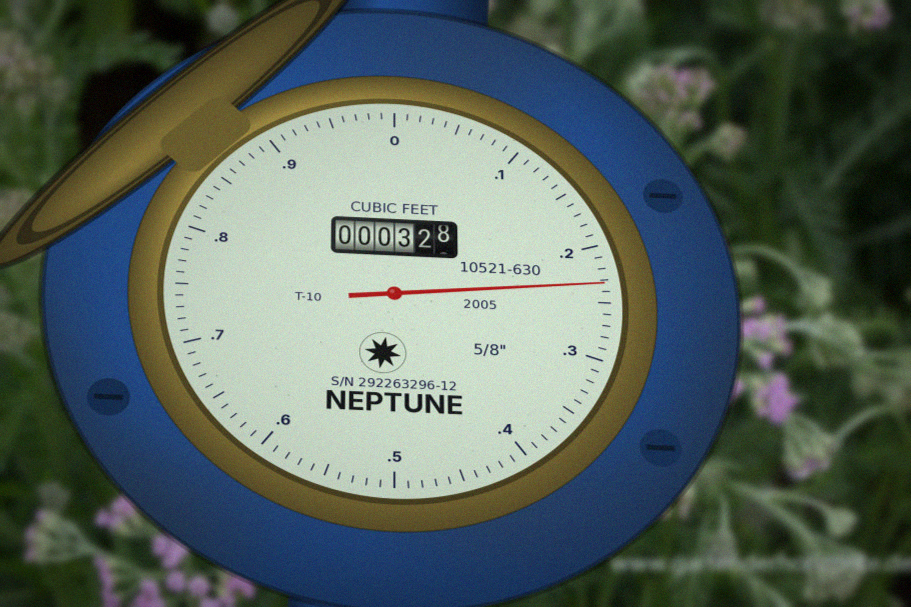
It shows 328.23 ft³
